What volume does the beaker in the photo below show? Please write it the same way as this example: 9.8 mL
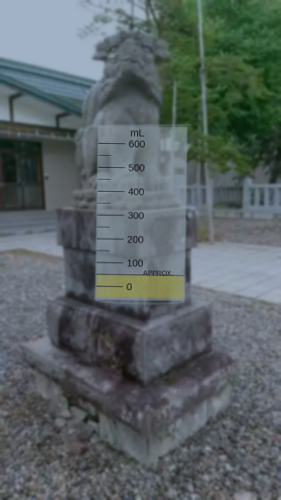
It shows 50 mL
